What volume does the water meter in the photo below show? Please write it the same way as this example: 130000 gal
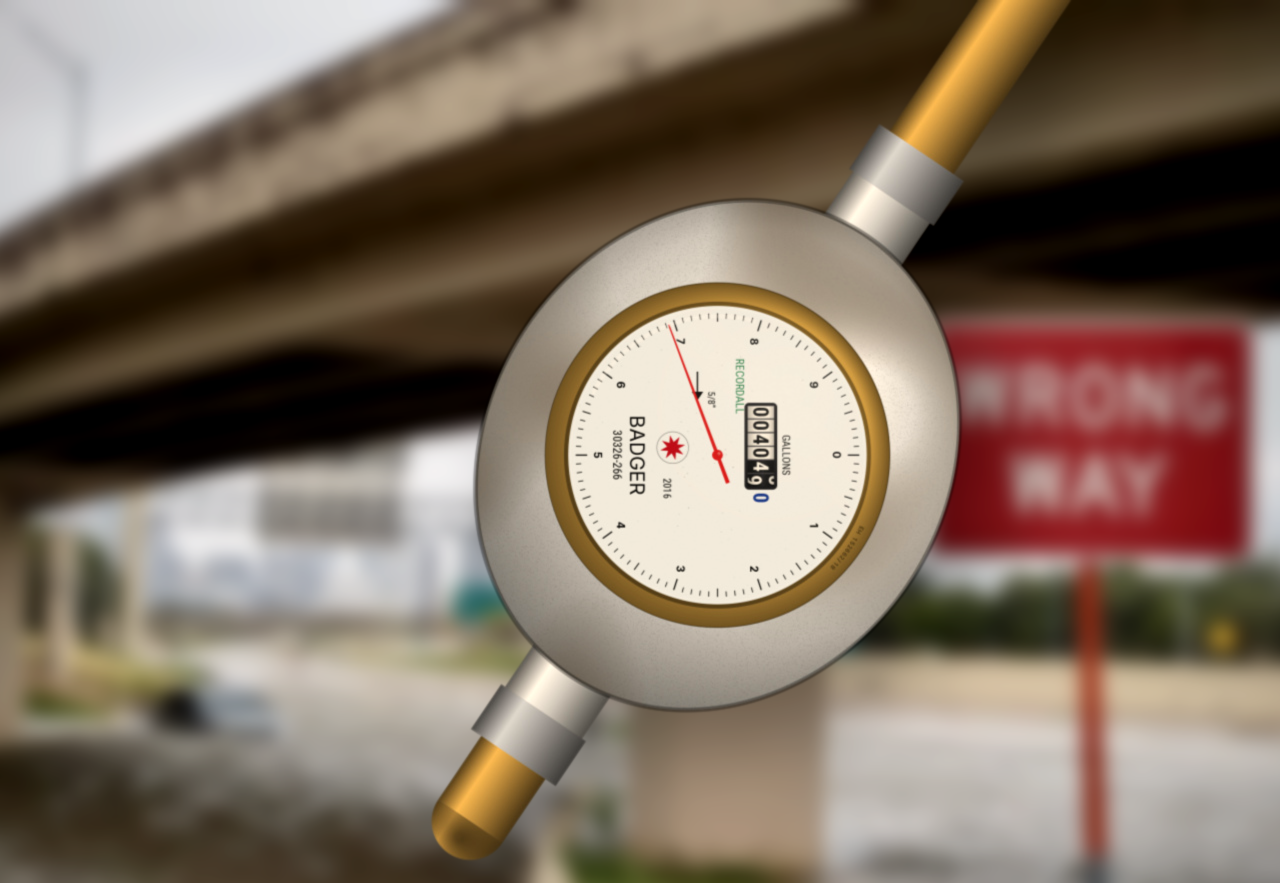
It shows 40486.9 gal
